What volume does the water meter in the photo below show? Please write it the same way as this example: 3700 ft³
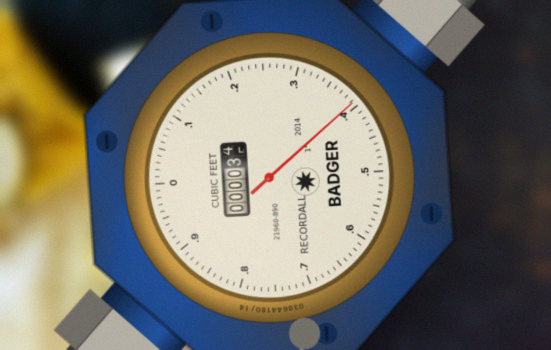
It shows 34.39 ft³
